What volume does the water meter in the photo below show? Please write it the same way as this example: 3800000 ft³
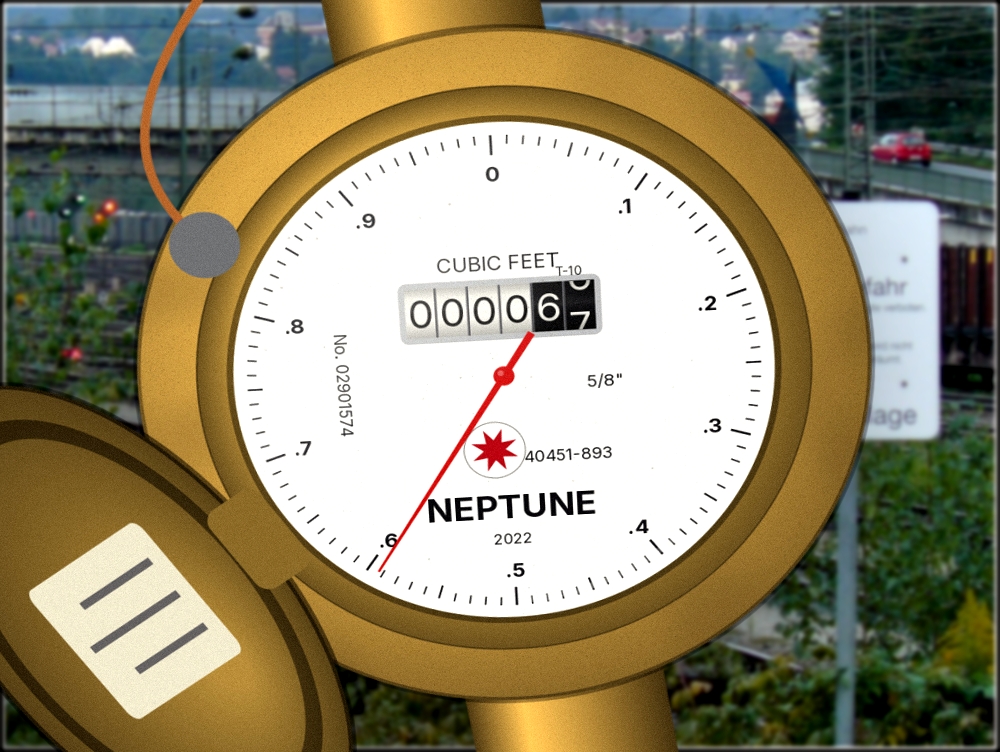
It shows 66.59 ft³
